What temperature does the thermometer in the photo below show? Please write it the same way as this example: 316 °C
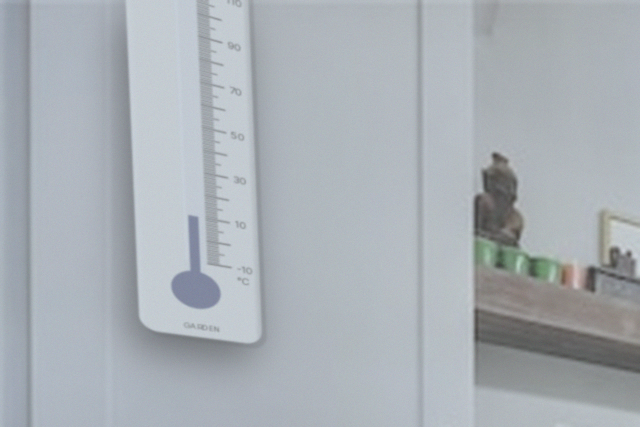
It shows 10 °C
